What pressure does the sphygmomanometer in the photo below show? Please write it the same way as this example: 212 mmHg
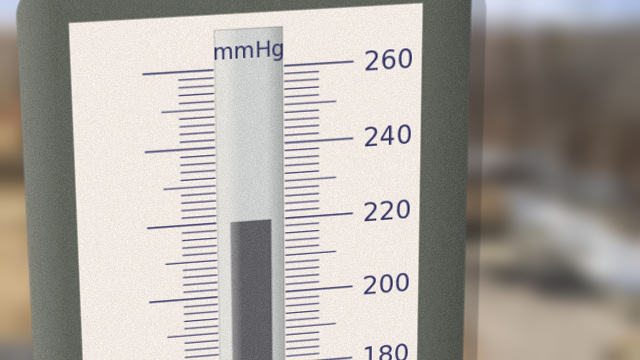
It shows 220 mmHg
